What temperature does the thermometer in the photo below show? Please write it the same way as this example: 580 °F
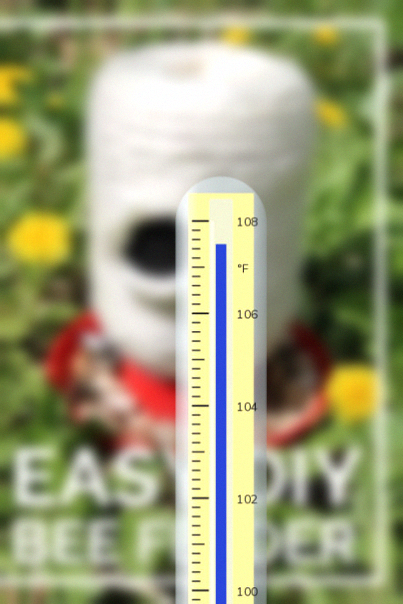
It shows 107.5 °F
